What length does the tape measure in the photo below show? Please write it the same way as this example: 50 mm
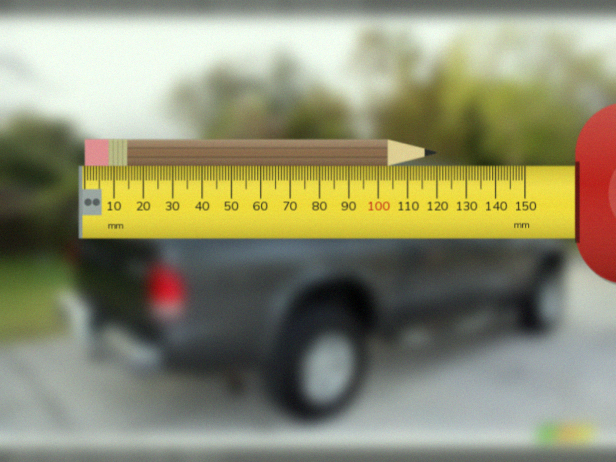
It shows 120 mm
